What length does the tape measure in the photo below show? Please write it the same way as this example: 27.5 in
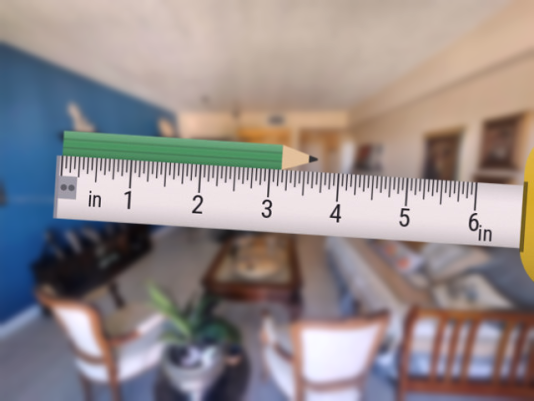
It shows 3.6875 in
